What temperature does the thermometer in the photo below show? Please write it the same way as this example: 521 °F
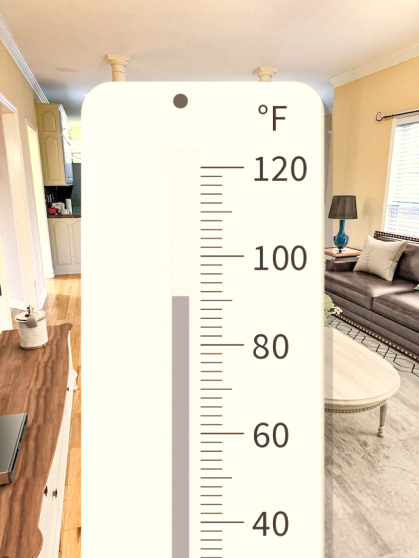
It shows 91 °F
